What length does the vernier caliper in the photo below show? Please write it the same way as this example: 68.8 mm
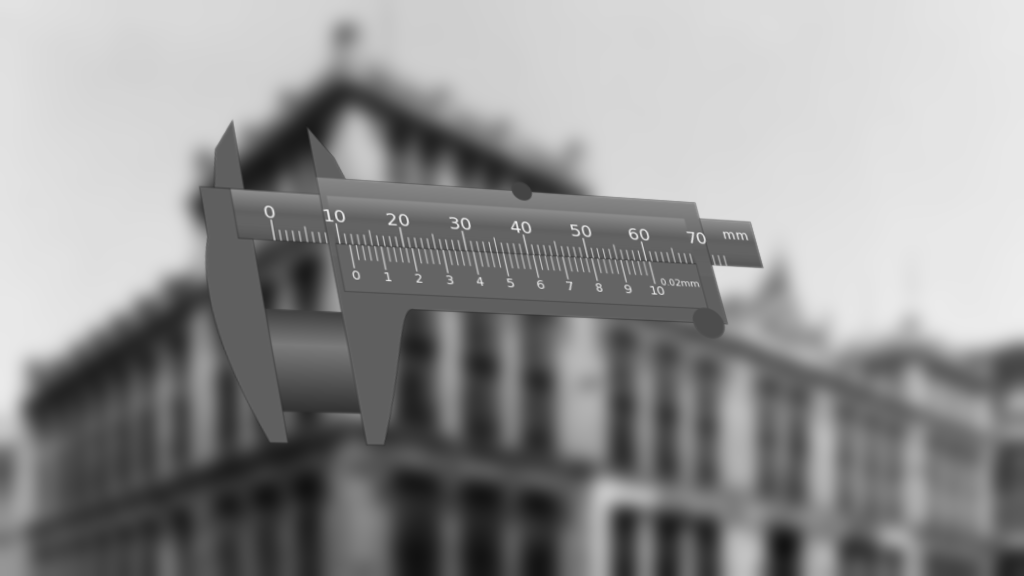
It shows 11.5 mm
